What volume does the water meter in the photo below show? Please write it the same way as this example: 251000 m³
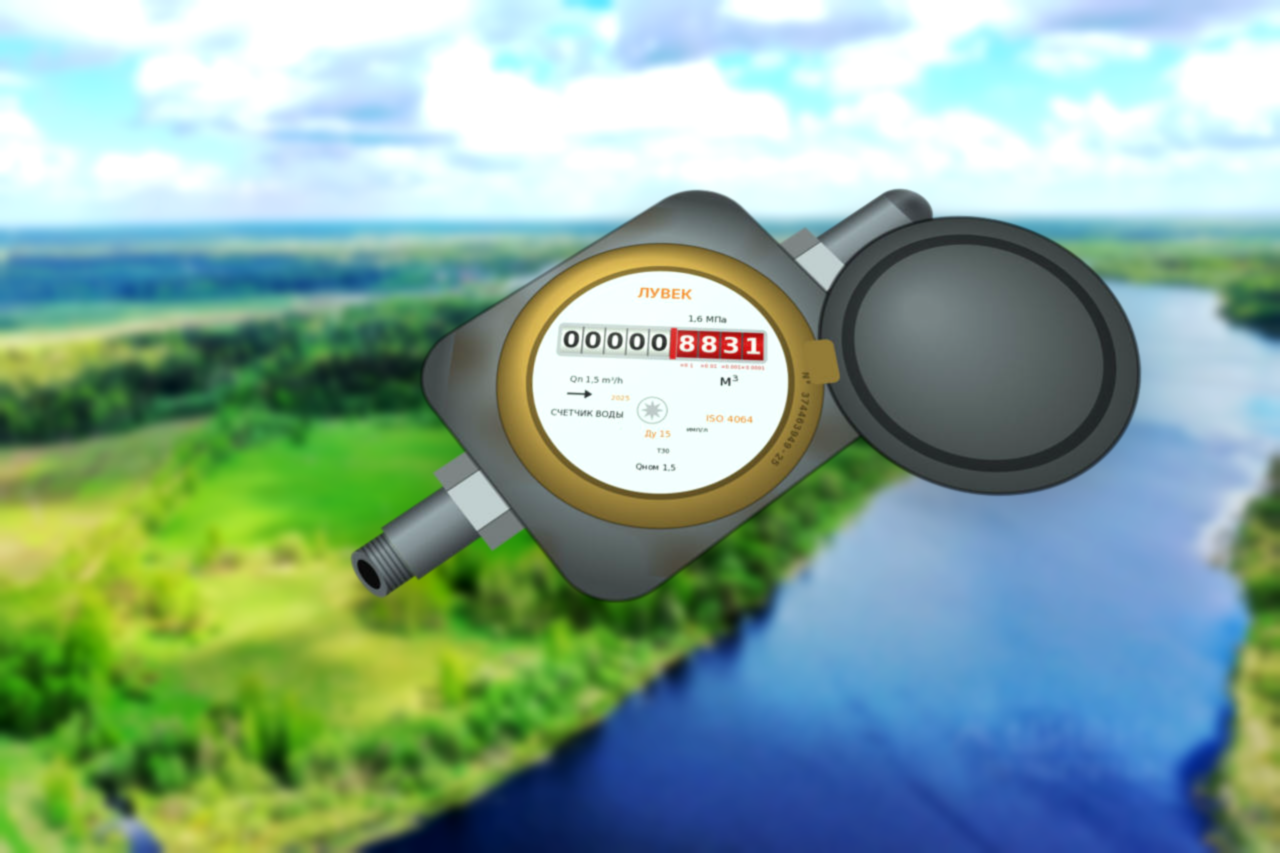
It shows 0.8831 m³
